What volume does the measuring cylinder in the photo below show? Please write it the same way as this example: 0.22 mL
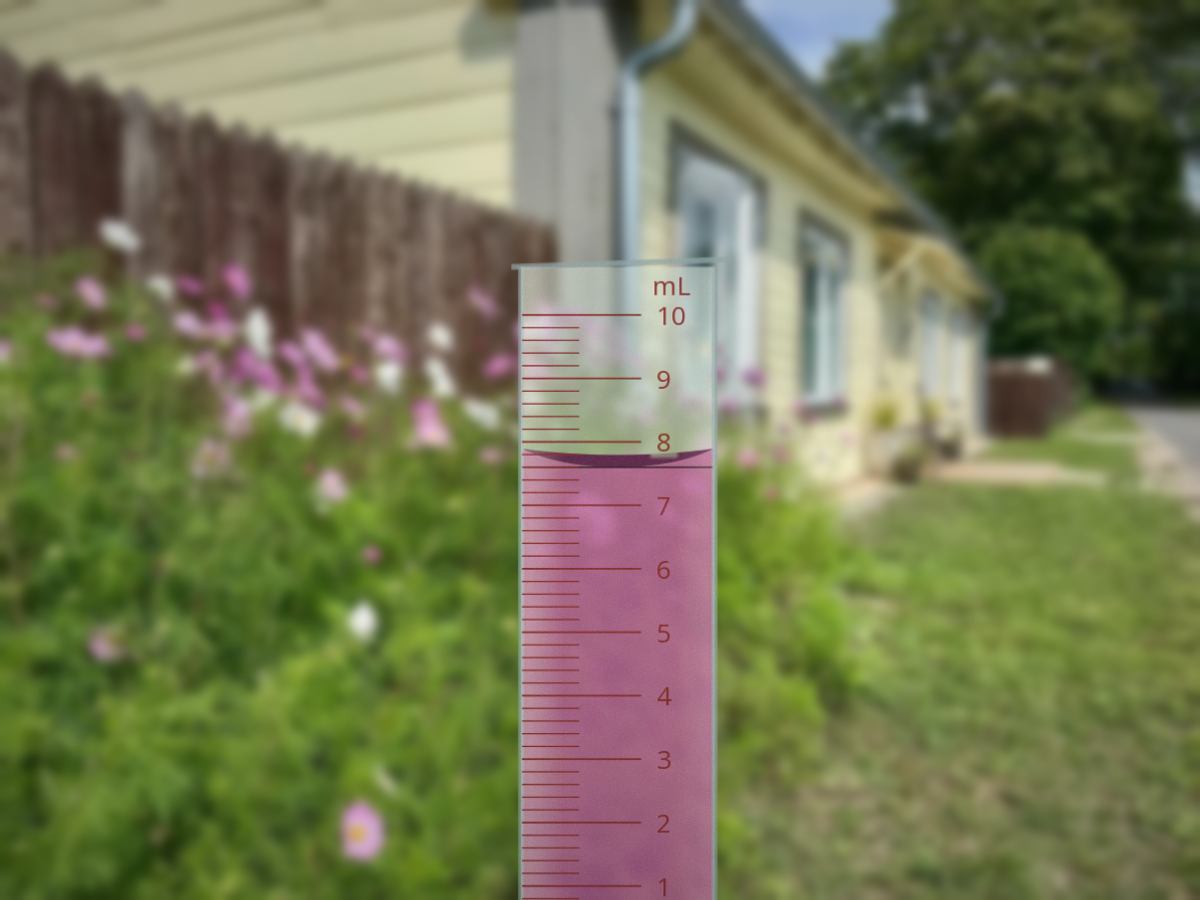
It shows 7.6 mL
